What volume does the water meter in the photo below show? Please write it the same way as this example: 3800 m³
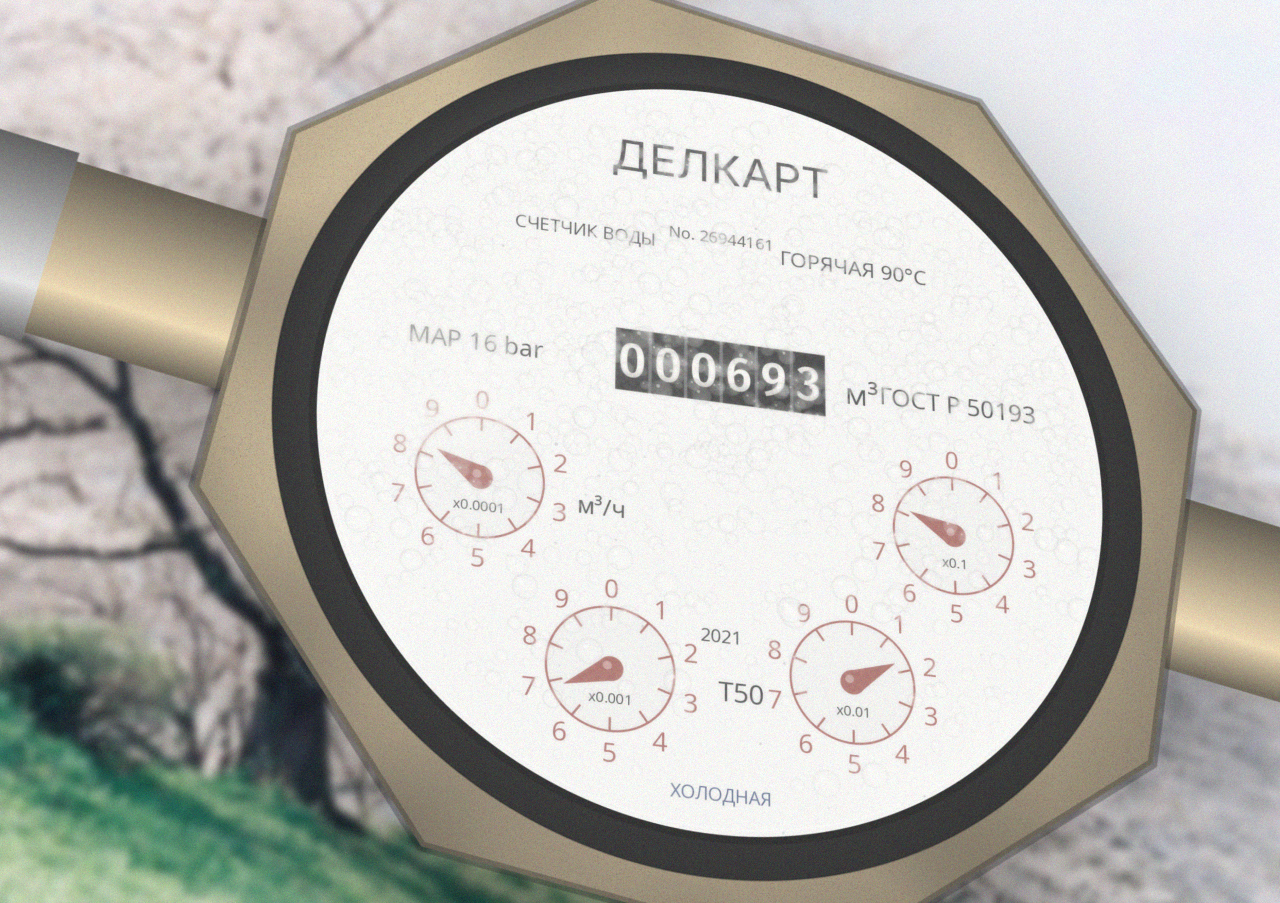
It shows 693.8168 m³
